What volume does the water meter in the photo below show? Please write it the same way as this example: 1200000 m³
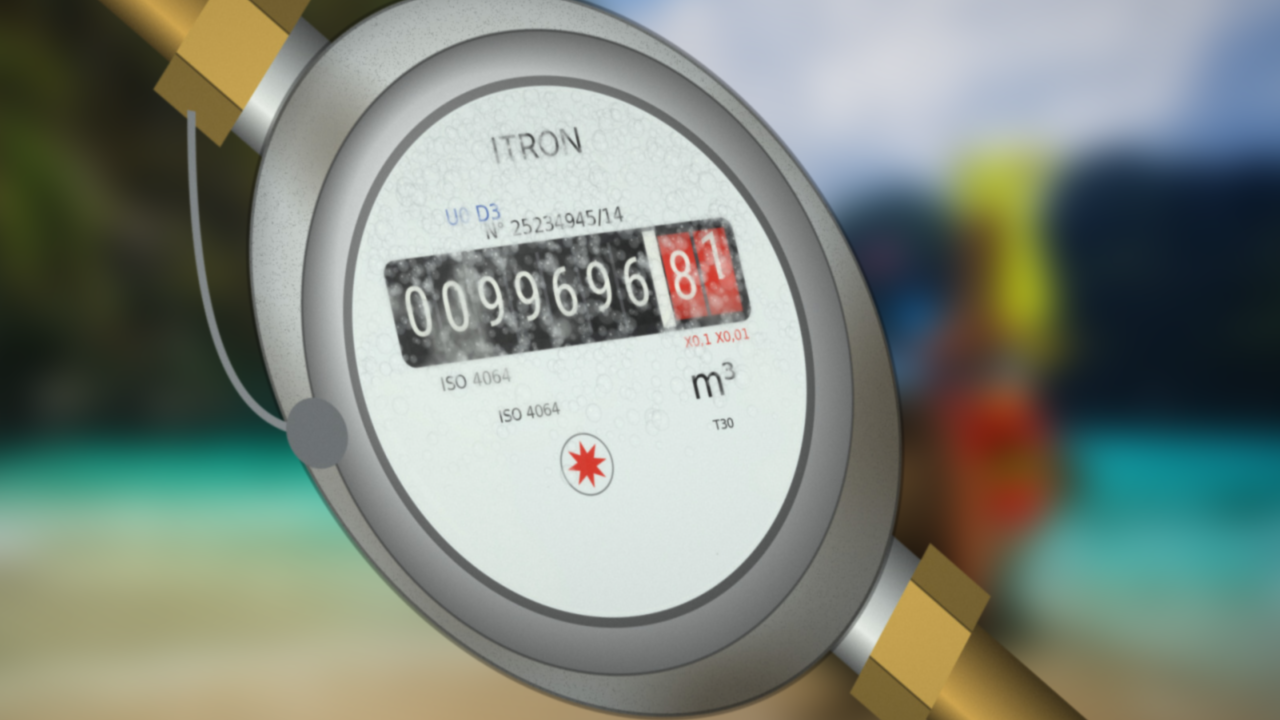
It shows 99696.81 m³
